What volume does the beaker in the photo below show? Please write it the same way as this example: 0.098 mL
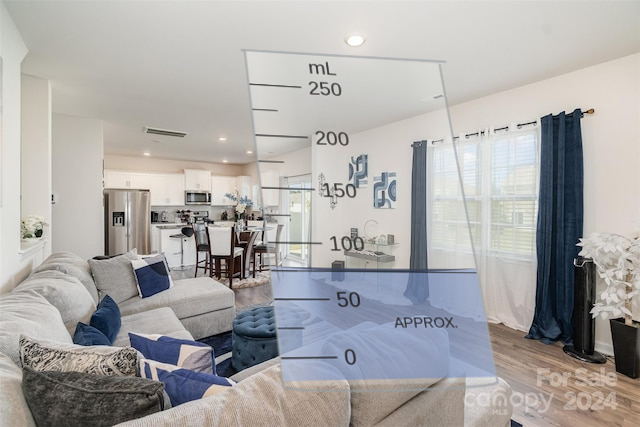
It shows 75 mL
